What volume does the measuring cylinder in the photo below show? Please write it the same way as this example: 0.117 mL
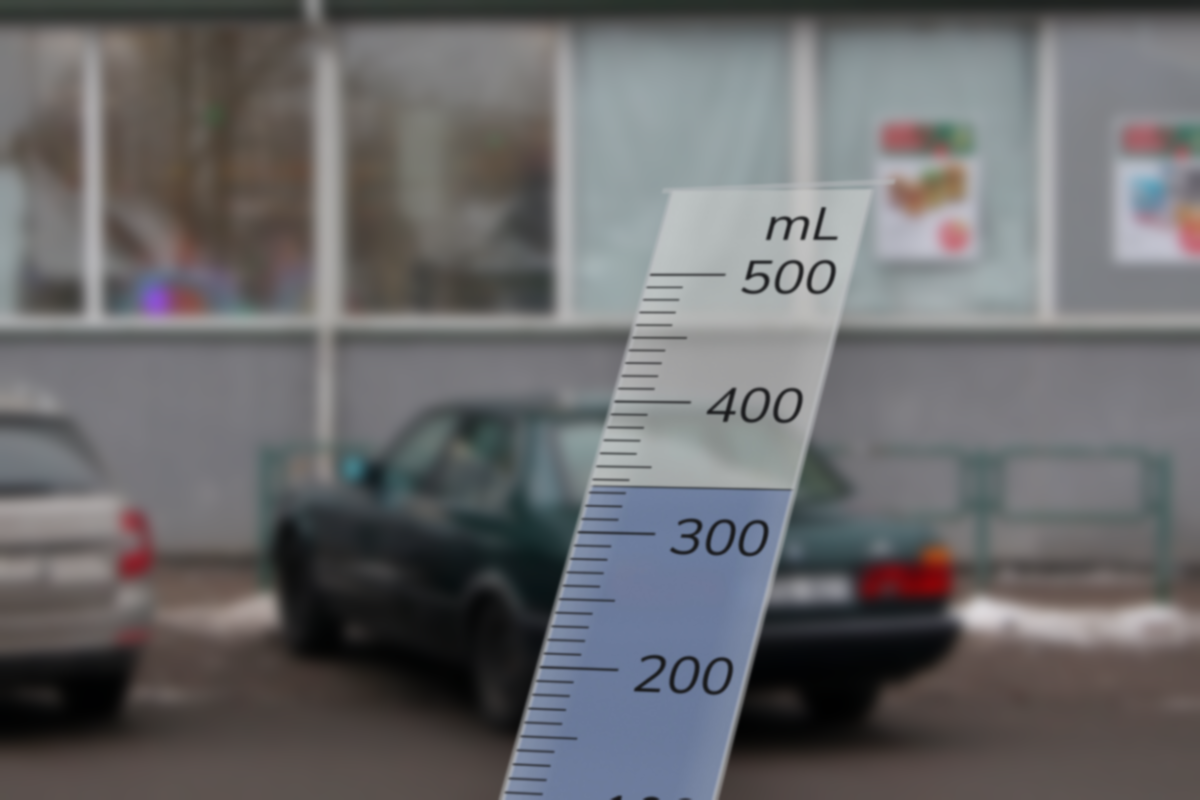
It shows 335 mL
